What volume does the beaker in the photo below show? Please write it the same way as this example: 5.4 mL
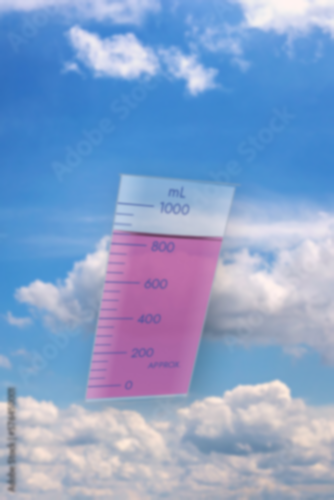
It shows 850 mL
